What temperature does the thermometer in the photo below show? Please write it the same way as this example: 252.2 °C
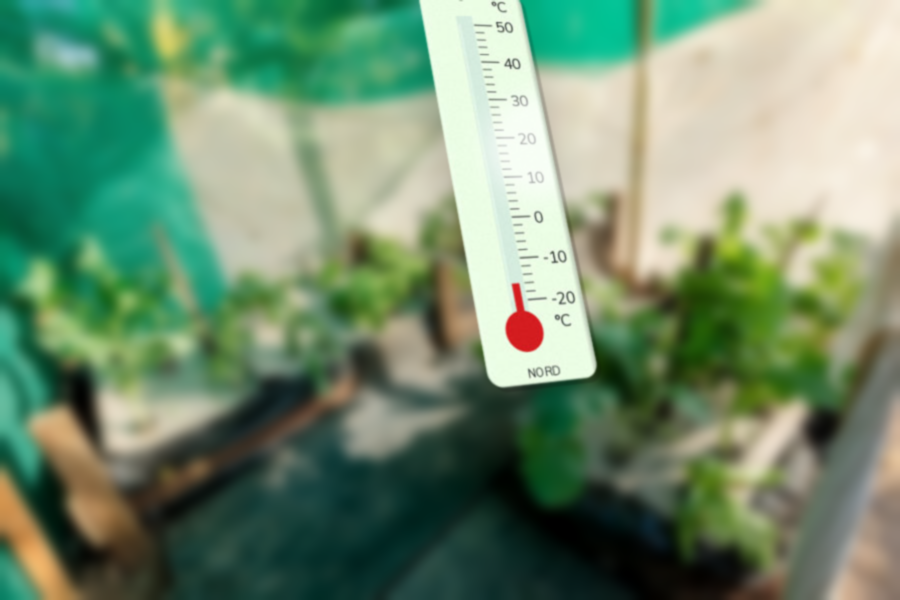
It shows -16 °C
